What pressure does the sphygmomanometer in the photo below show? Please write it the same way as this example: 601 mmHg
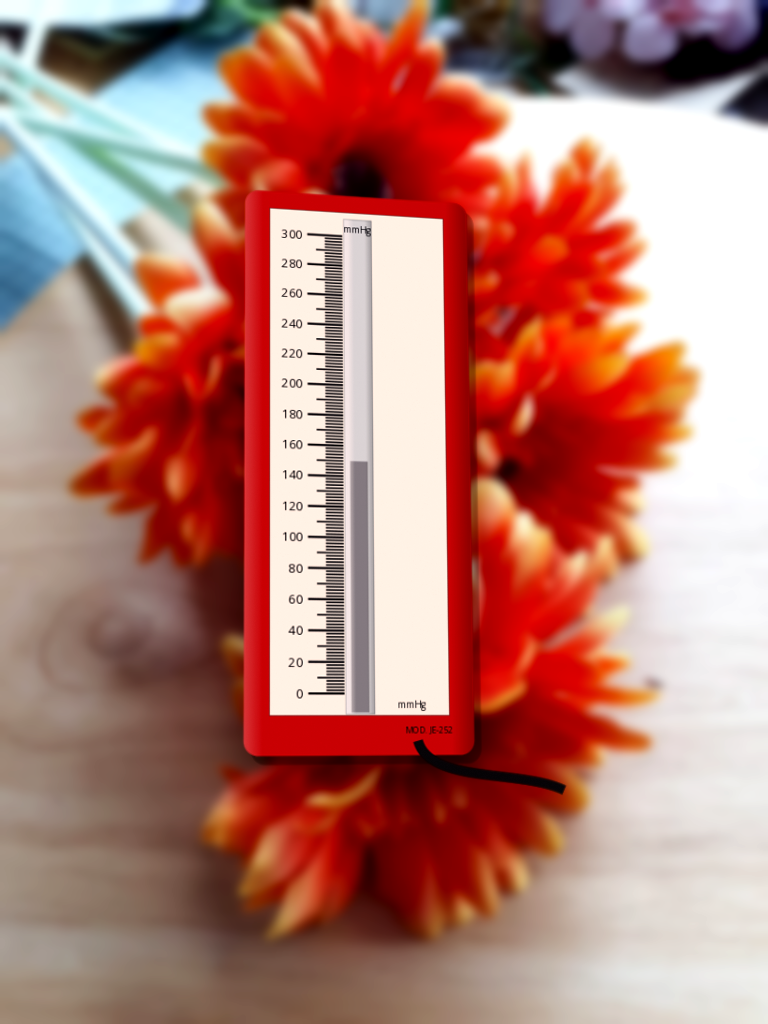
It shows 150 mmHg
